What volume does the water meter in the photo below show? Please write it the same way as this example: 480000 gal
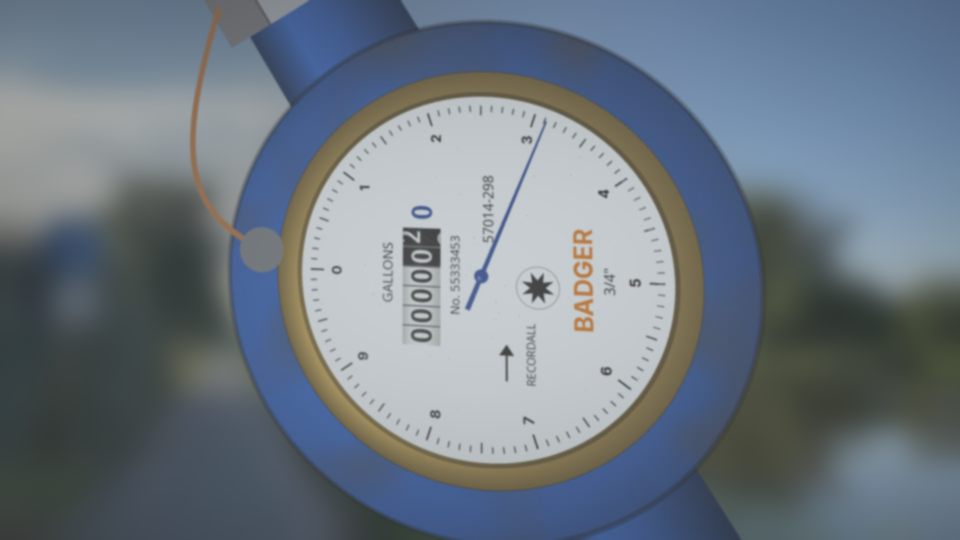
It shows 23.1 gal
